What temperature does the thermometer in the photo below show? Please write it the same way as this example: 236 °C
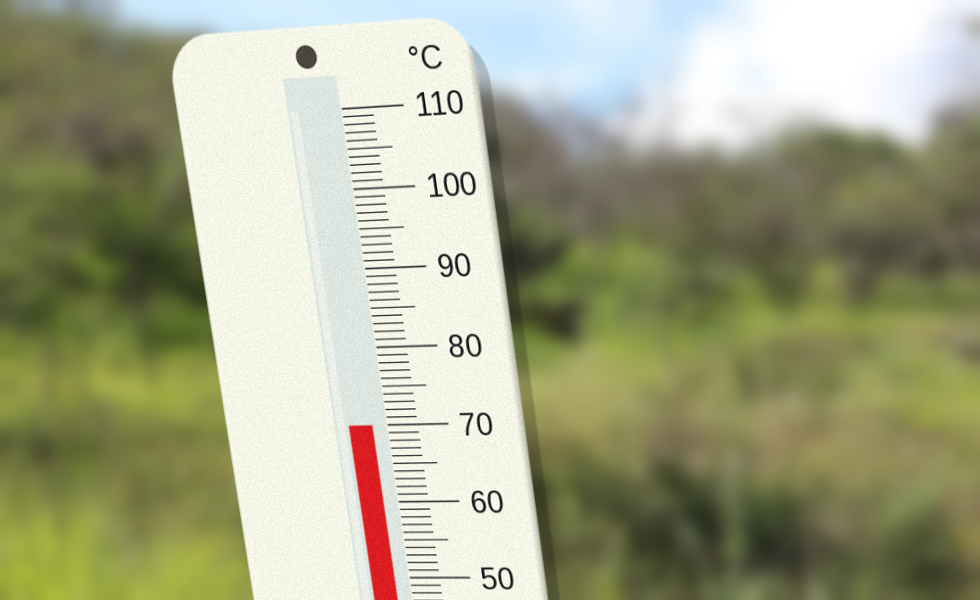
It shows 70 °C
